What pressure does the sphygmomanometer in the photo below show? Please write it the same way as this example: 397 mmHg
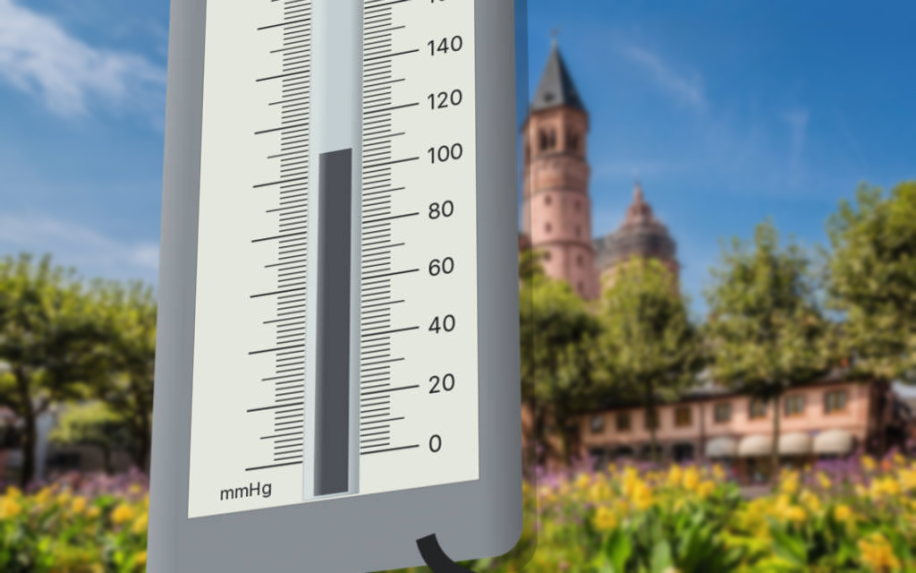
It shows 108 mmHg
